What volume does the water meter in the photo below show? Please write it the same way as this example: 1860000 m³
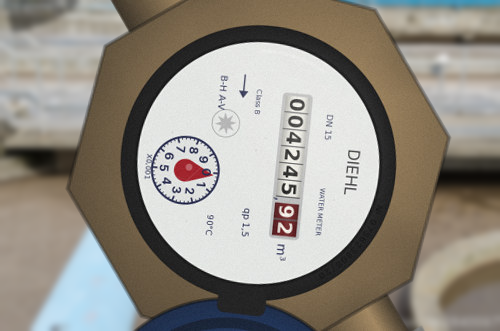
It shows 4245.920 m³
